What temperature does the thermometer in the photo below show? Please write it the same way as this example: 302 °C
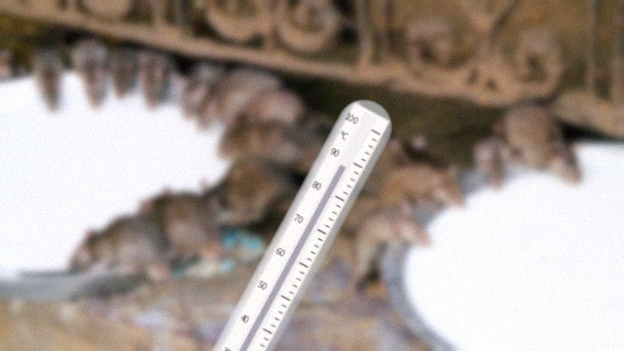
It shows 88 °C
